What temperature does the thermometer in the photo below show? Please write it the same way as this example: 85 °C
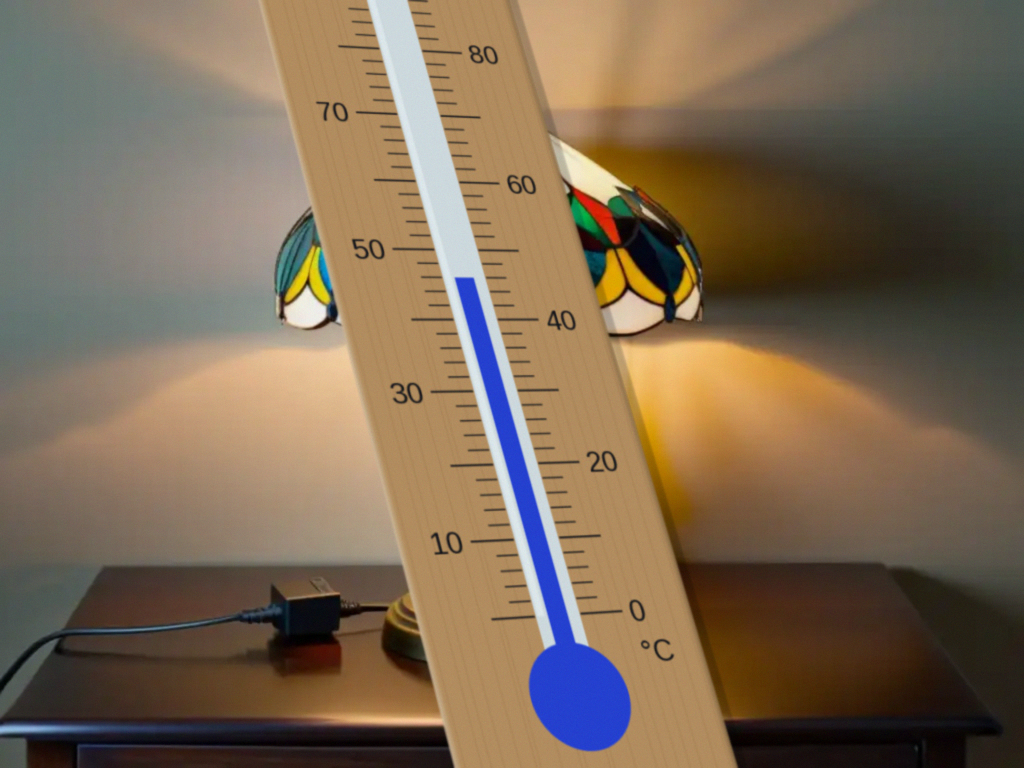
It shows 46 °C
